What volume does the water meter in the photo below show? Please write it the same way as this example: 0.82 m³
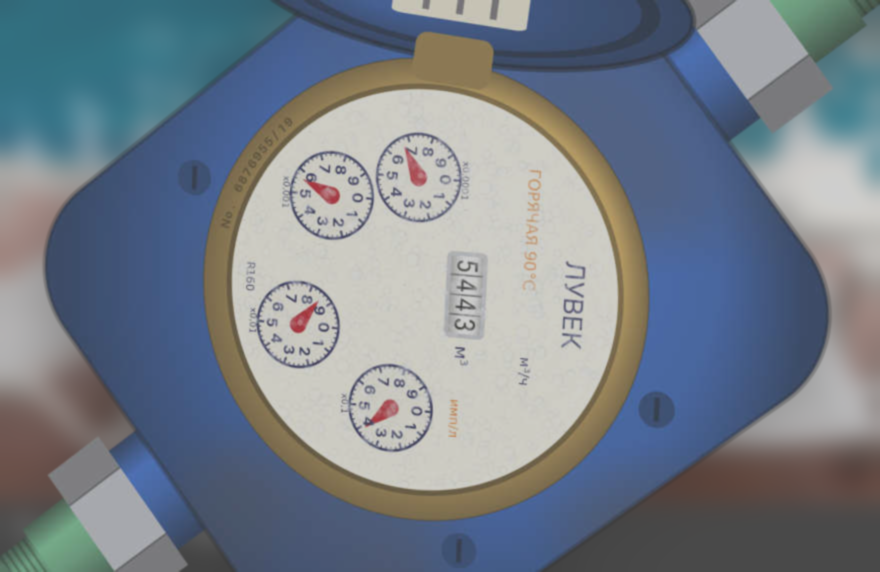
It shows 5443.3856 m³
